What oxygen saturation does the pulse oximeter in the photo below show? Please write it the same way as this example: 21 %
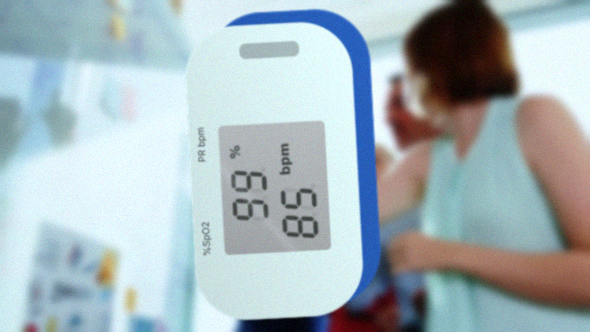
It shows 99 %
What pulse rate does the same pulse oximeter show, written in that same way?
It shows 85 bpm
